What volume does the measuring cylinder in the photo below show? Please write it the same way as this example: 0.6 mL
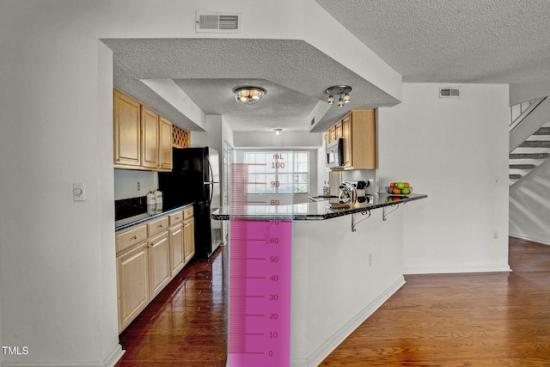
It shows 70 mL
